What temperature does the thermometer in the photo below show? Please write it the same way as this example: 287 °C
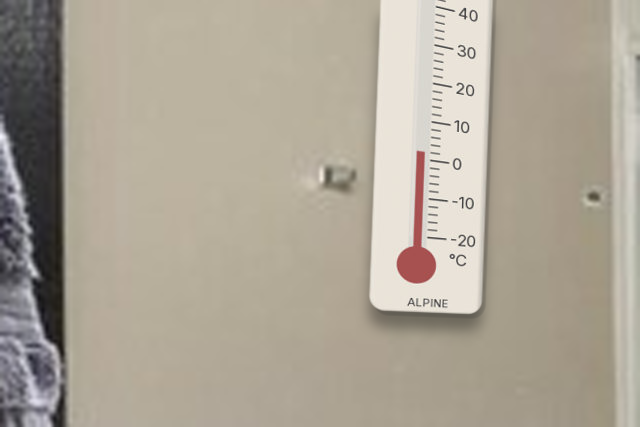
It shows 2 °C
